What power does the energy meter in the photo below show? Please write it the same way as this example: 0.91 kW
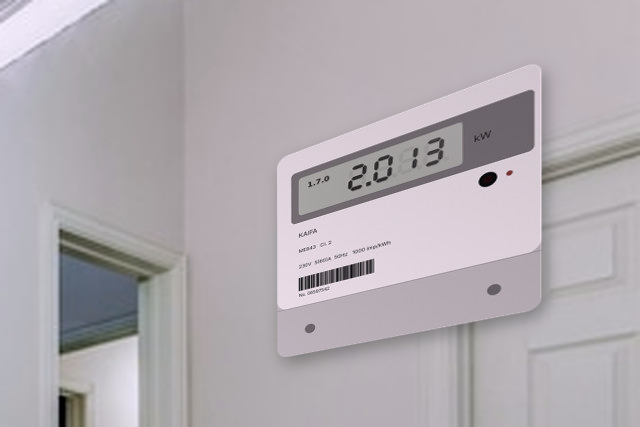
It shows 2.013 kW
